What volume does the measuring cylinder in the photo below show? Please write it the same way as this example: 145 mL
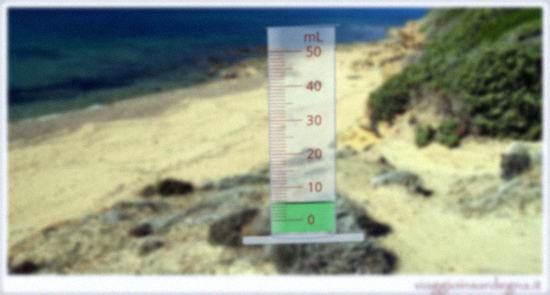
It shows 5 mL
